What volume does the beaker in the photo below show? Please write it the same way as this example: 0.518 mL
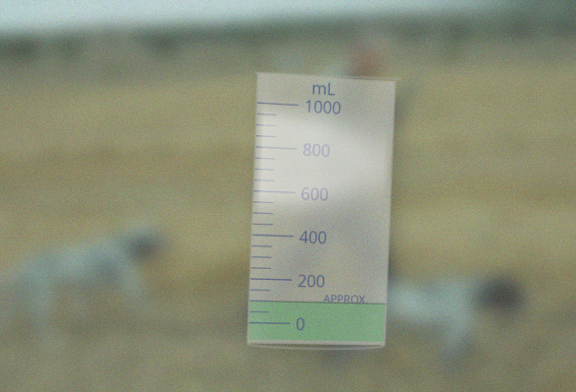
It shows 100 mL
